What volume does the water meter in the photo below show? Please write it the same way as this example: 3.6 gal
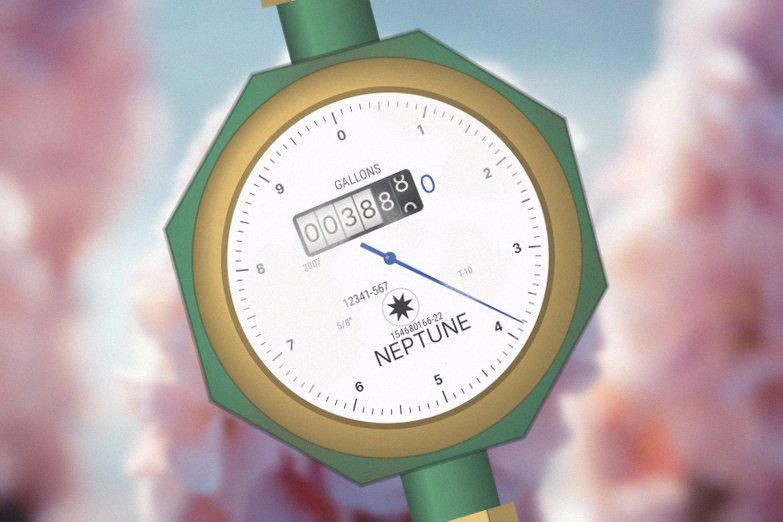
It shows 38883.8 gal
